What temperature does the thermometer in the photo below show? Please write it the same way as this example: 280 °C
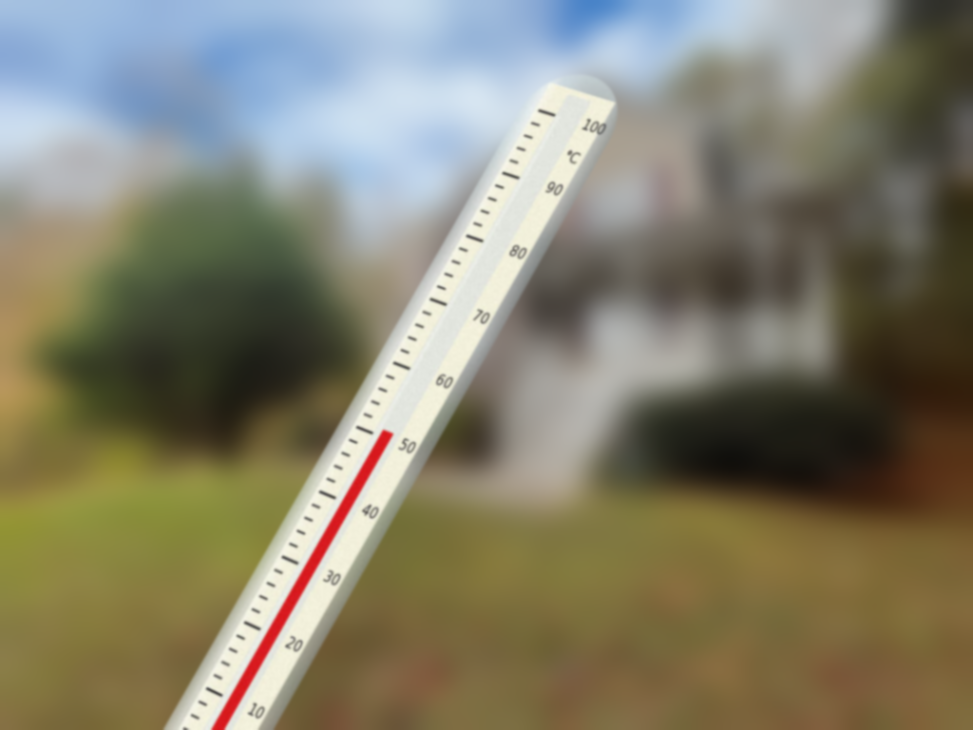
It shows 51 °C
